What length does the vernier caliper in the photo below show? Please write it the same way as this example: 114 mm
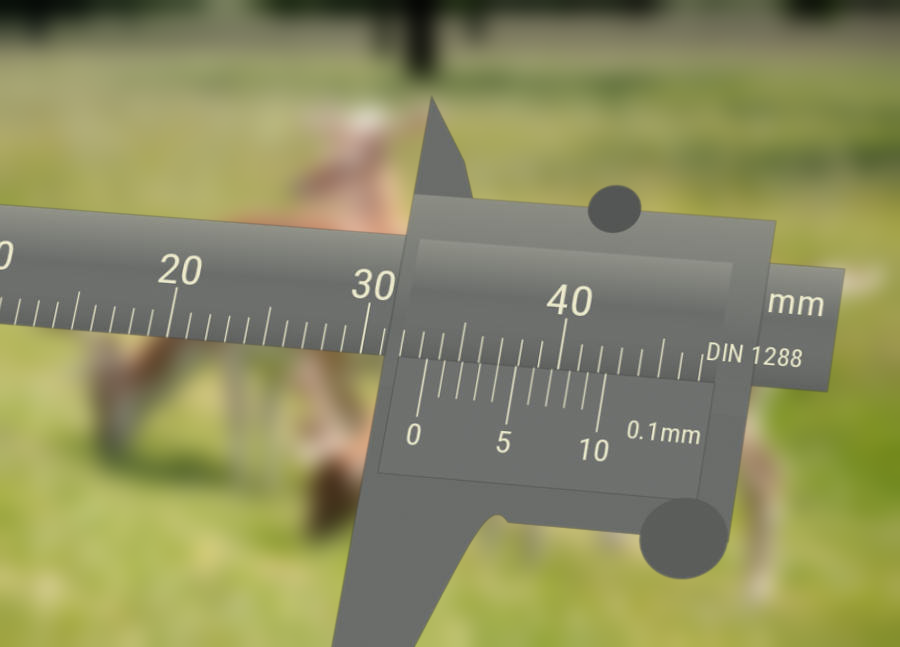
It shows 33.4 mm
